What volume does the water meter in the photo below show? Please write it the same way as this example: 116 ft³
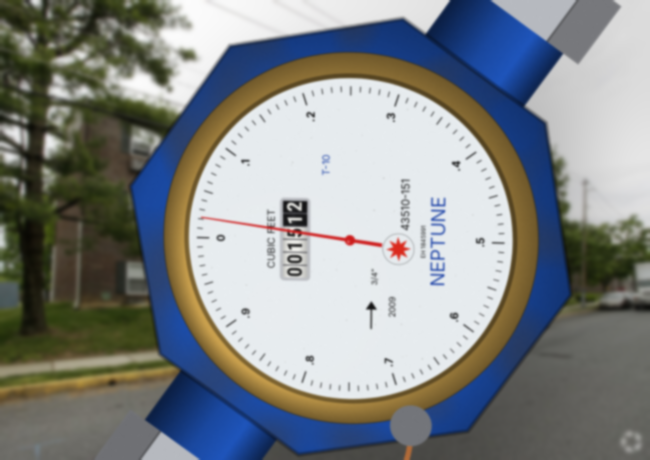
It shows 1512.02 ft³
